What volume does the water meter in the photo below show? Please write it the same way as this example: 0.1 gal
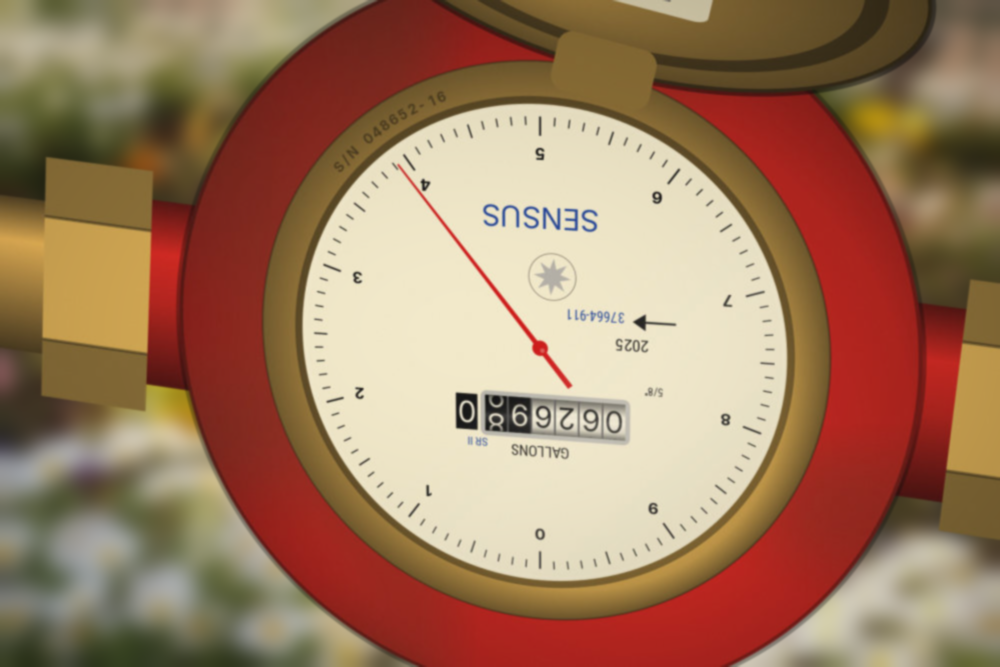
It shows 626983.9 gal
